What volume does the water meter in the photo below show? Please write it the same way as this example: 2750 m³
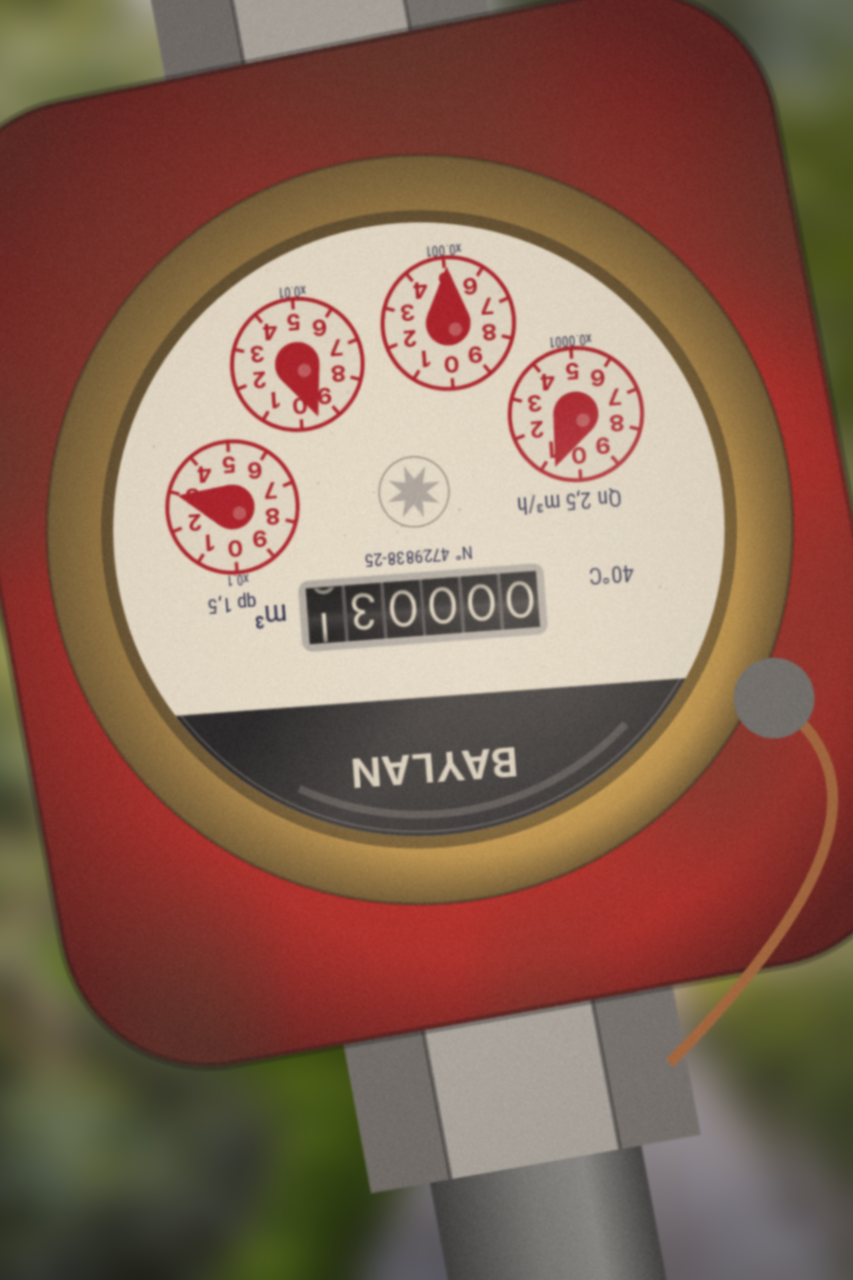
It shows 31.2950 m³
